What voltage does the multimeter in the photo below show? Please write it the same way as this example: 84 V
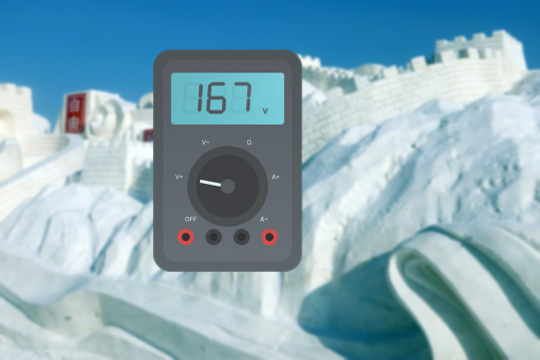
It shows 167 V
